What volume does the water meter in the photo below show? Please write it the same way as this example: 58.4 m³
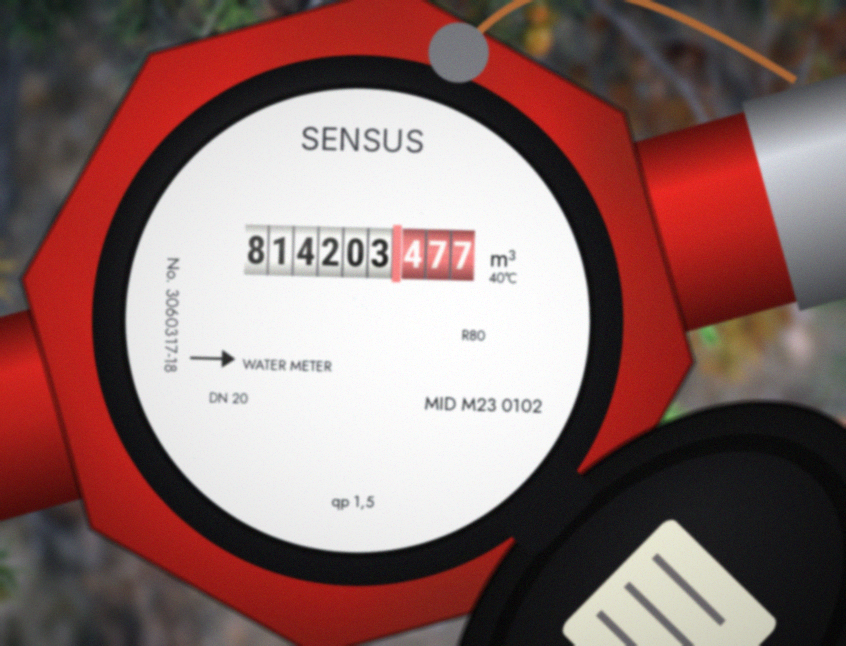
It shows 814203.477 m³
